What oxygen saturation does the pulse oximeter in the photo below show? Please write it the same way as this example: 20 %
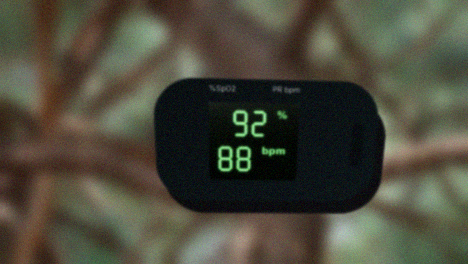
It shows 92 %
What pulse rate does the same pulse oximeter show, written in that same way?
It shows 88 bpm
